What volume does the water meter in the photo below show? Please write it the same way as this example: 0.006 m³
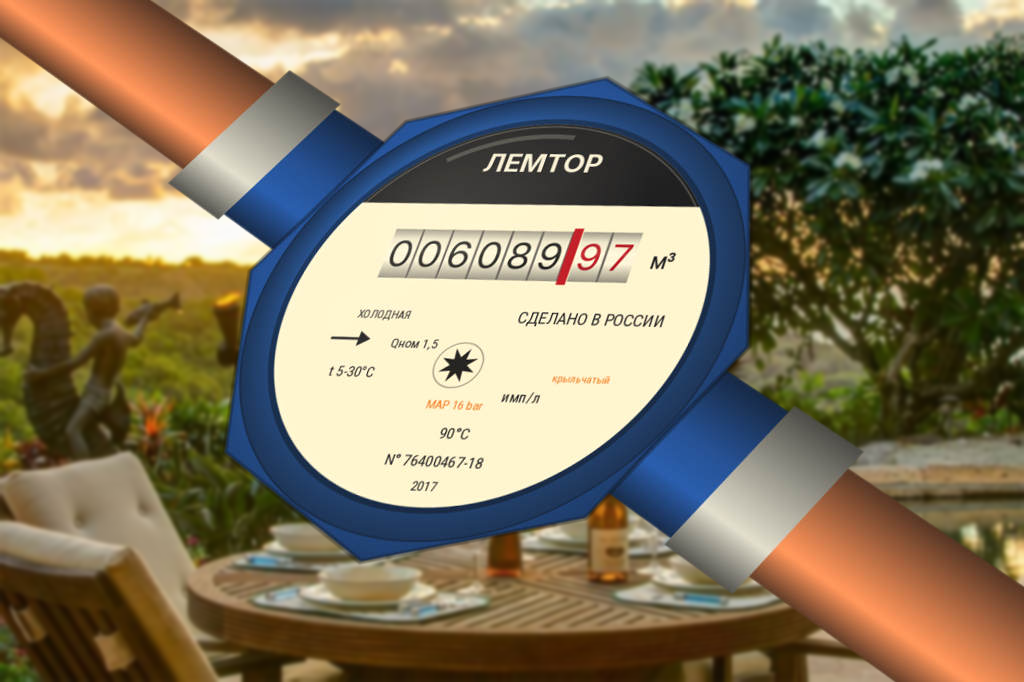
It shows 6089.97 m³
